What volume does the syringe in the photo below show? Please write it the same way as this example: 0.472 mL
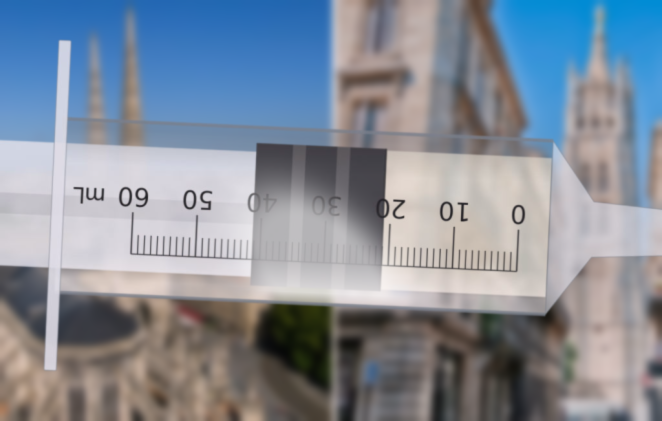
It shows 21 mL
